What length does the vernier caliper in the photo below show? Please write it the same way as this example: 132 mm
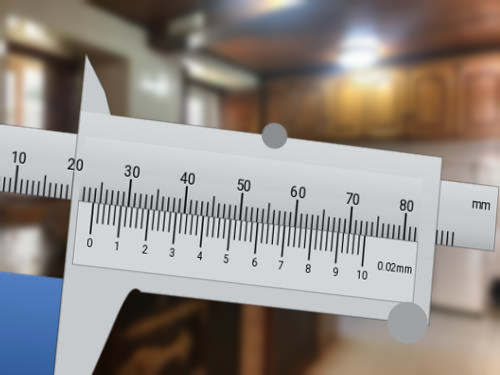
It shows 23.8 mm
